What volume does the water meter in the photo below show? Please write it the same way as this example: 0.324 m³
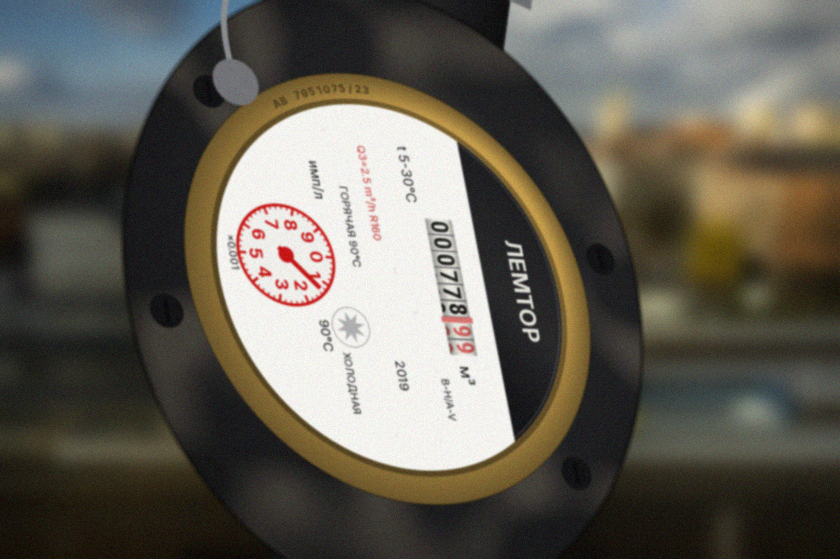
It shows 778.991 m³
